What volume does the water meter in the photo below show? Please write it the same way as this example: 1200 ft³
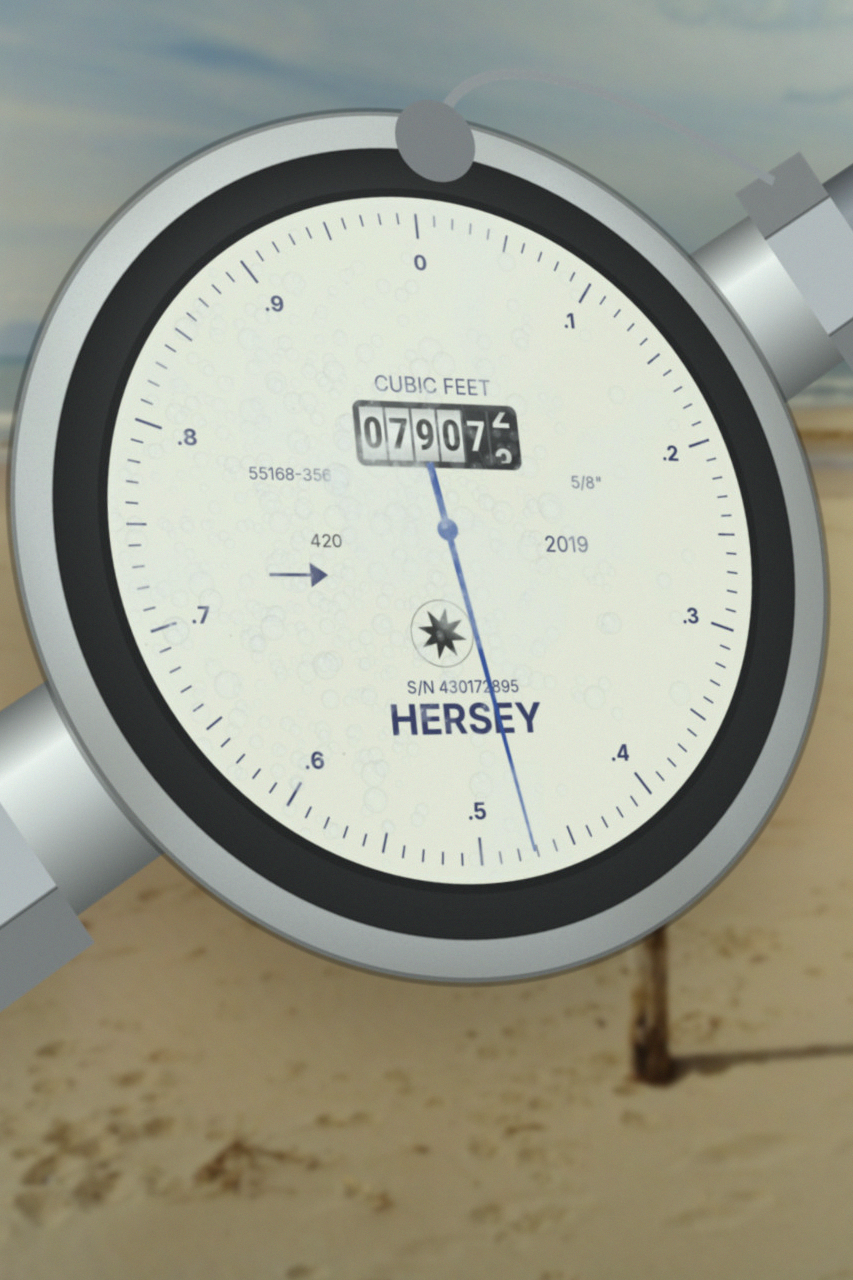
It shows 79072.47 ft³
